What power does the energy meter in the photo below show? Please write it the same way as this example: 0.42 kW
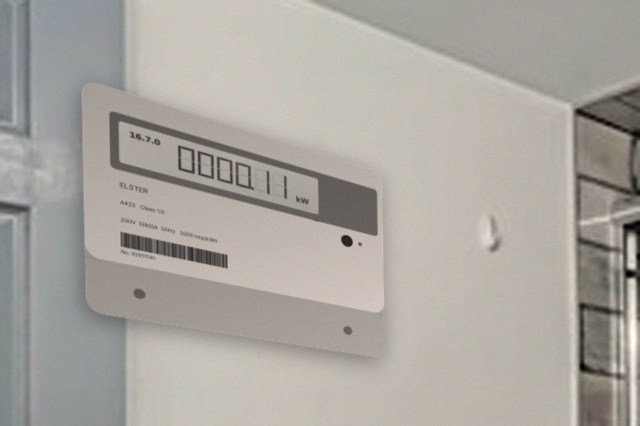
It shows 0.11 kW
